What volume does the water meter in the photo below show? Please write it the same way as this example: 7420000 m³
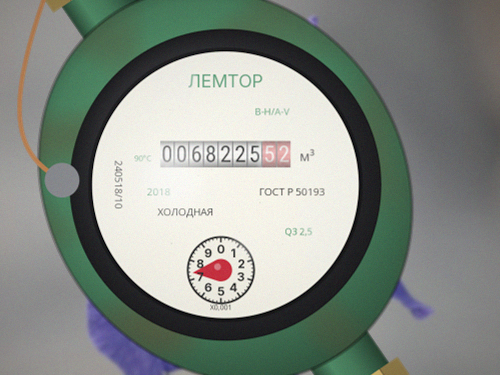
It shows 68225.527 m³
